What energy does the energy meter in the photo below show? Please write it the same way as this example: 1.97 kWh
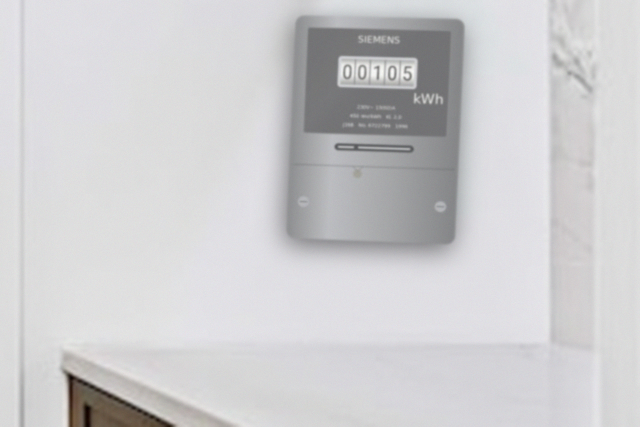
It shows 105 kWh
